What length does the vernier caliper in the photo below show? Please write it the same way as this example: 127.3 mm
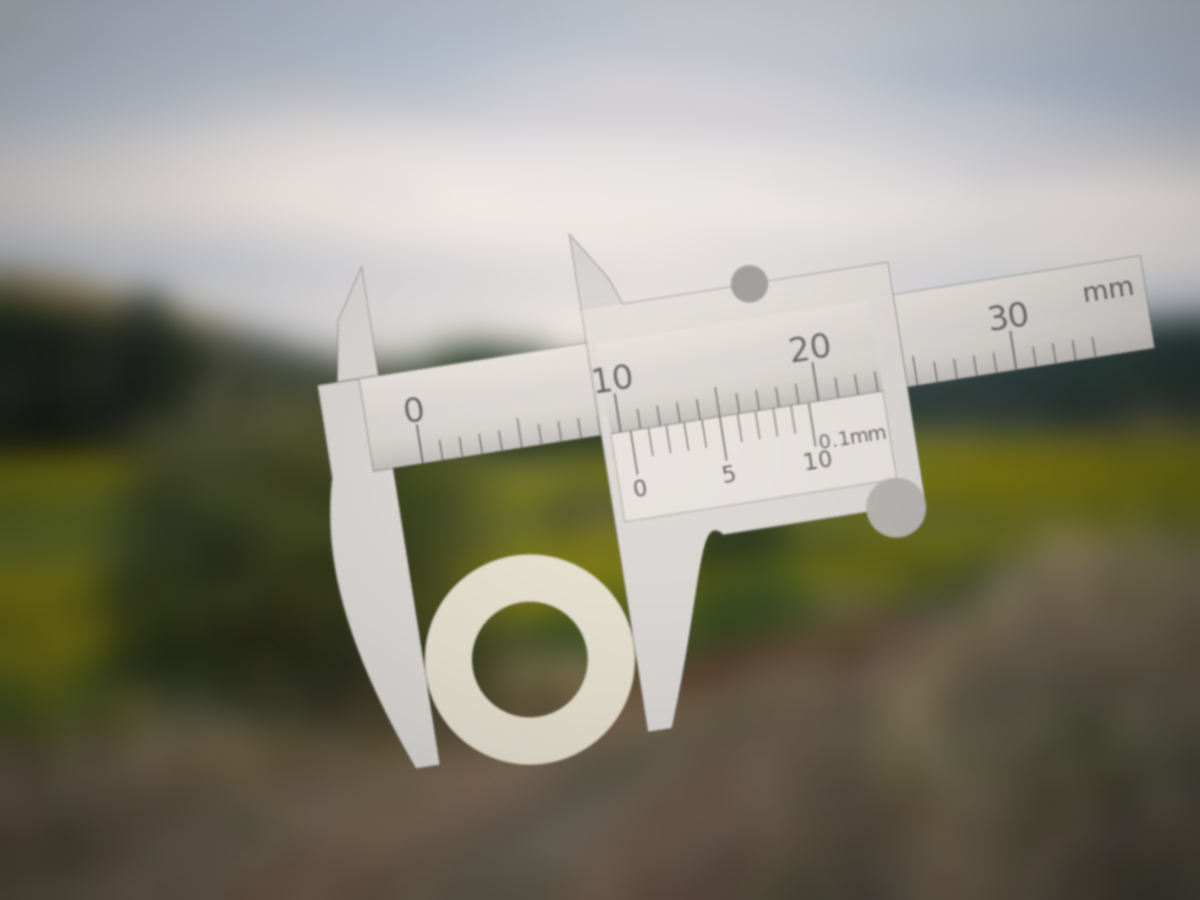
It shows 10.5 mm
